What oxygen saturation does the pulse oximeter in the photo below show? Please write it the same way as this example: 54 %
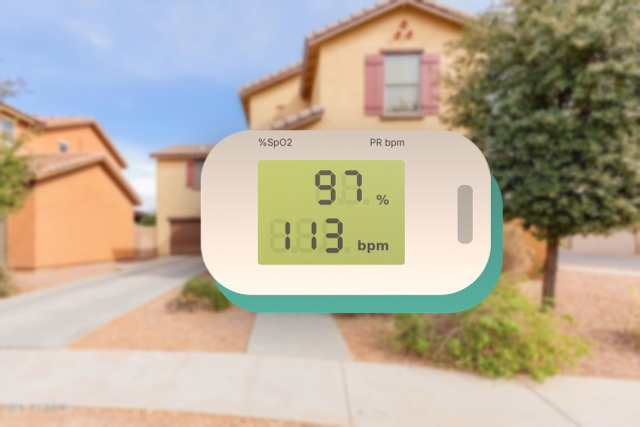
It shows 97 %
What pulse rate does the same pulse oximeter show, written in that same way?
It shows 113 bpm
